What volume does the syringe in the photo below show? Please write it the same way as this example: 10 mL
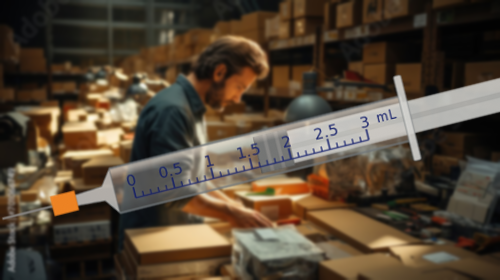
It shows 1.6 mL
